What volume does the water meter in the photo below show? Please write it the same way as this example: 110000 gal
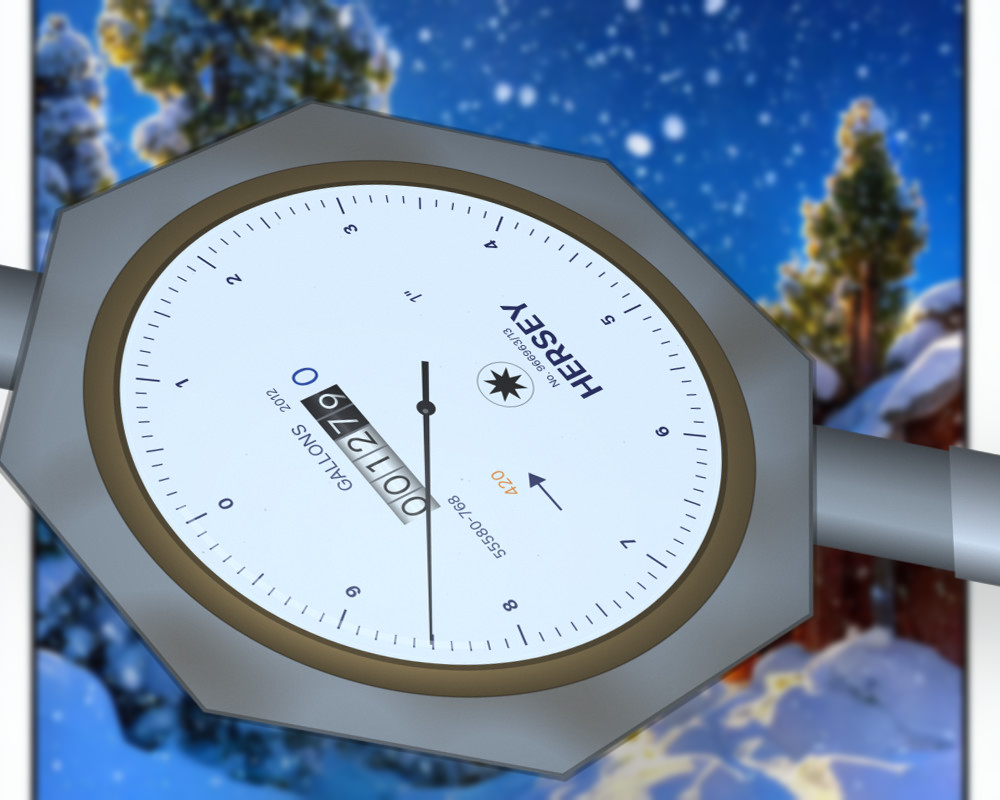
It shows 12788.5 gal
